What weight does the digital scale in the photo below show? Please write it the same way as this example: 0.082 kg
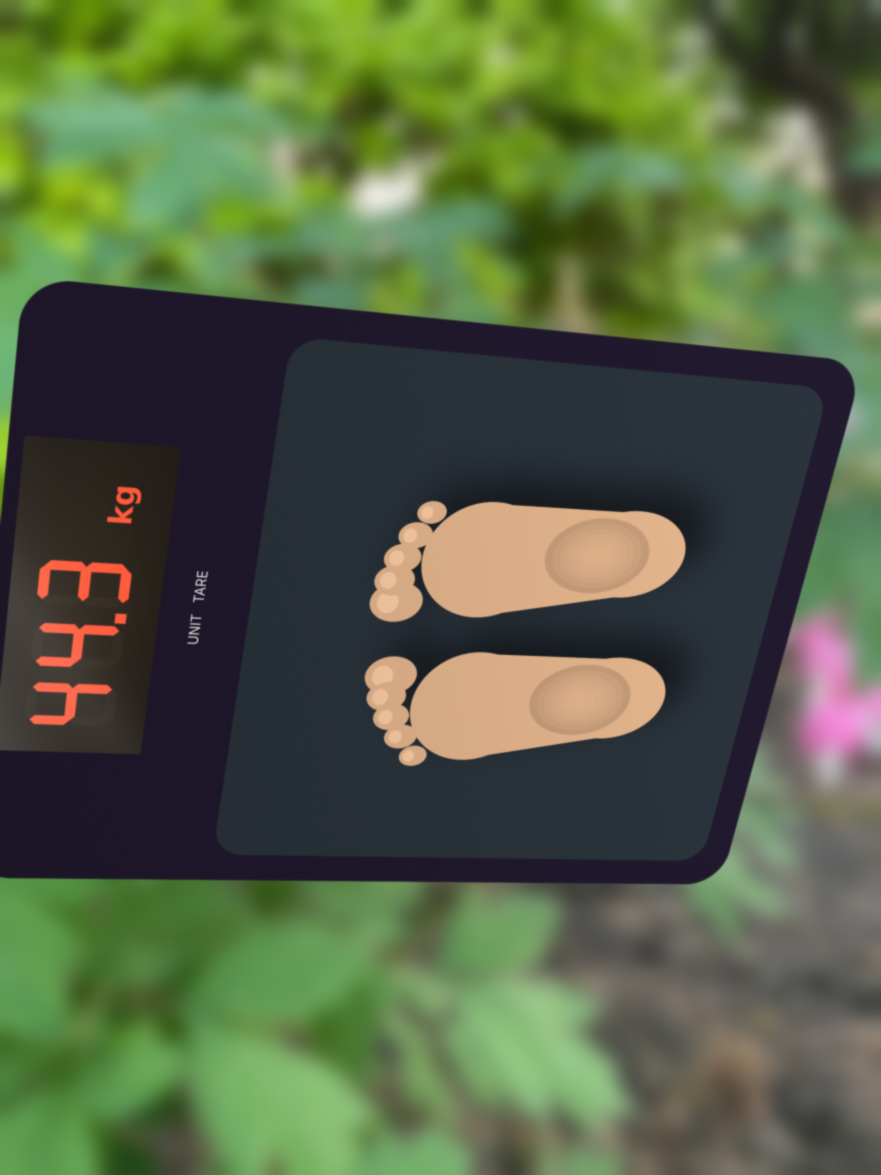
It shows 44.3 kg
